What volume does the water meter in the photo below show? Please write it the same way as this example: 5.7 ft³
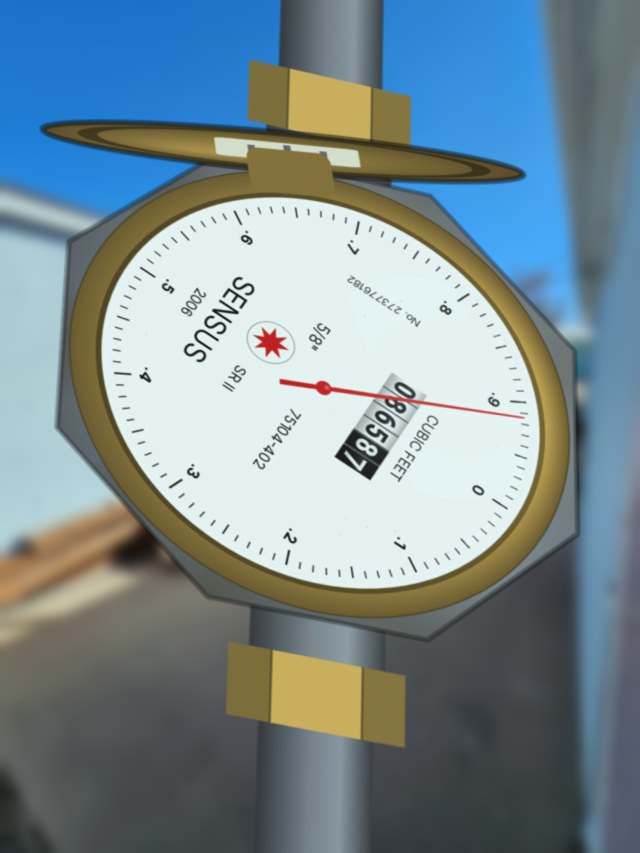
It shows 86586.91 ft³
